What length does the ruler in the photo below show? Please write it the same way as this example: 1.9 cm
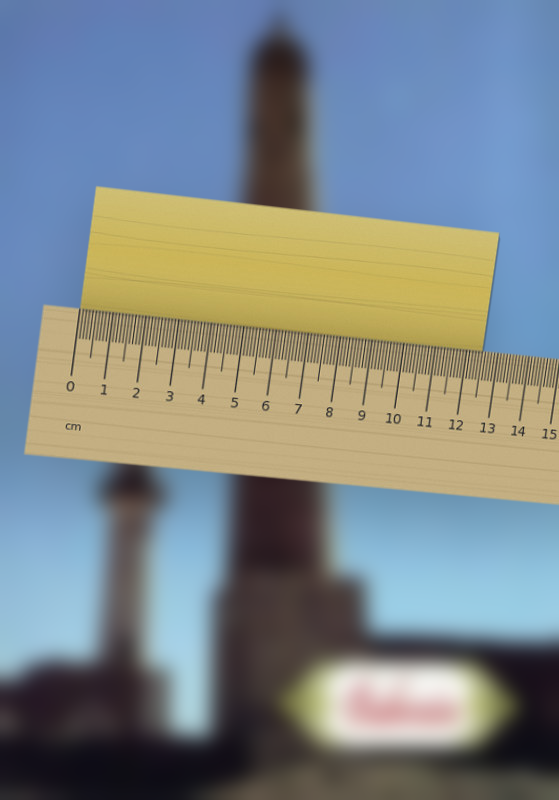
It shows 12.5 cm
